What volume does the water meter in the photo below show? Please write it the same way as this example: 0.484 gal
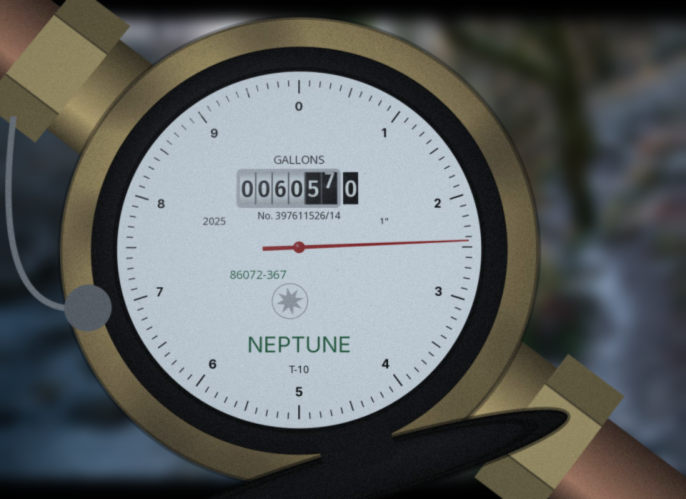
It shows 60572.4 gal
